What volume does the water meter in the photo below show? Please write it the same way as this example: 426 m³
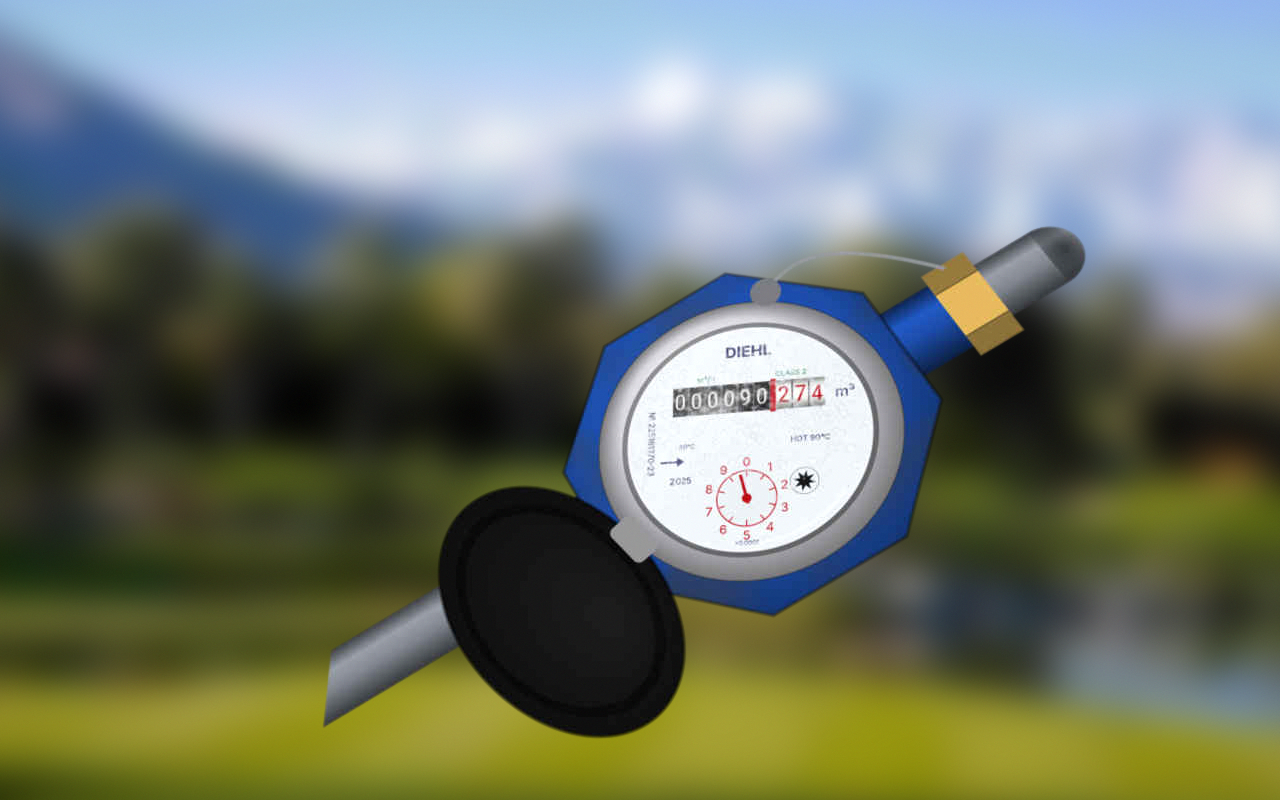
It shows 90.2739 m³
